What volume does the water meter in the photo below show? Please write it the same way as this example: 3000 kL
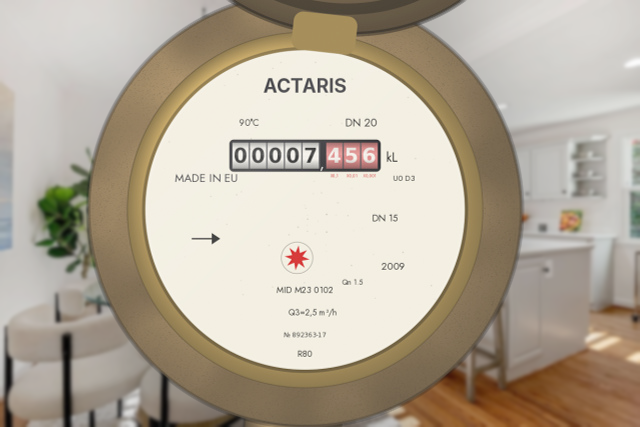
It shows 7.456 kL
